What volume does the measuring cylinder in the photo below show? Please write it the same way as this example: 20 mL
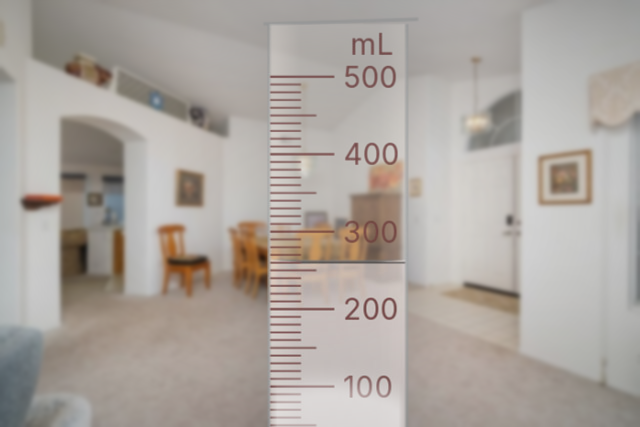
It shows 260 mL
